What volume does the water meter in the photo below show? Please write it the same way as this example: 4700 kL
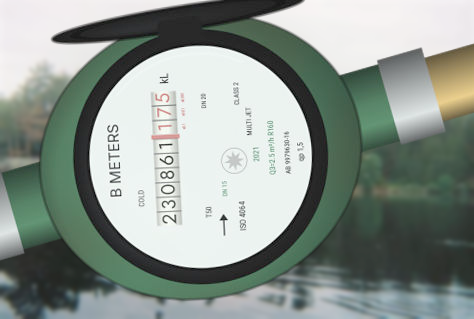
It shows 230861.175 kL
